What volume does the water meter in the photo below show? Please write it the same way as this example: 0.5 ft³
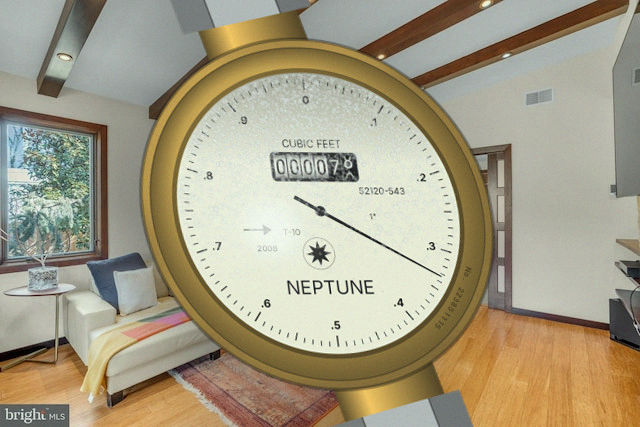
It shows 78.33 ft³
